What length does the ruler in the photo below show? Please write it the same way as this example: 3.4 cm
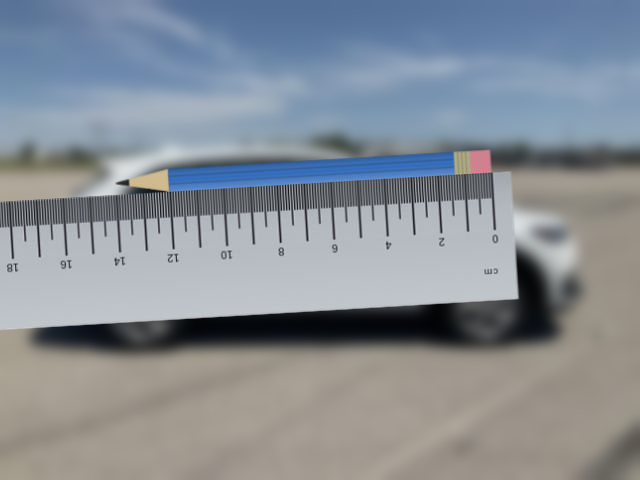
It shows 14 cm
